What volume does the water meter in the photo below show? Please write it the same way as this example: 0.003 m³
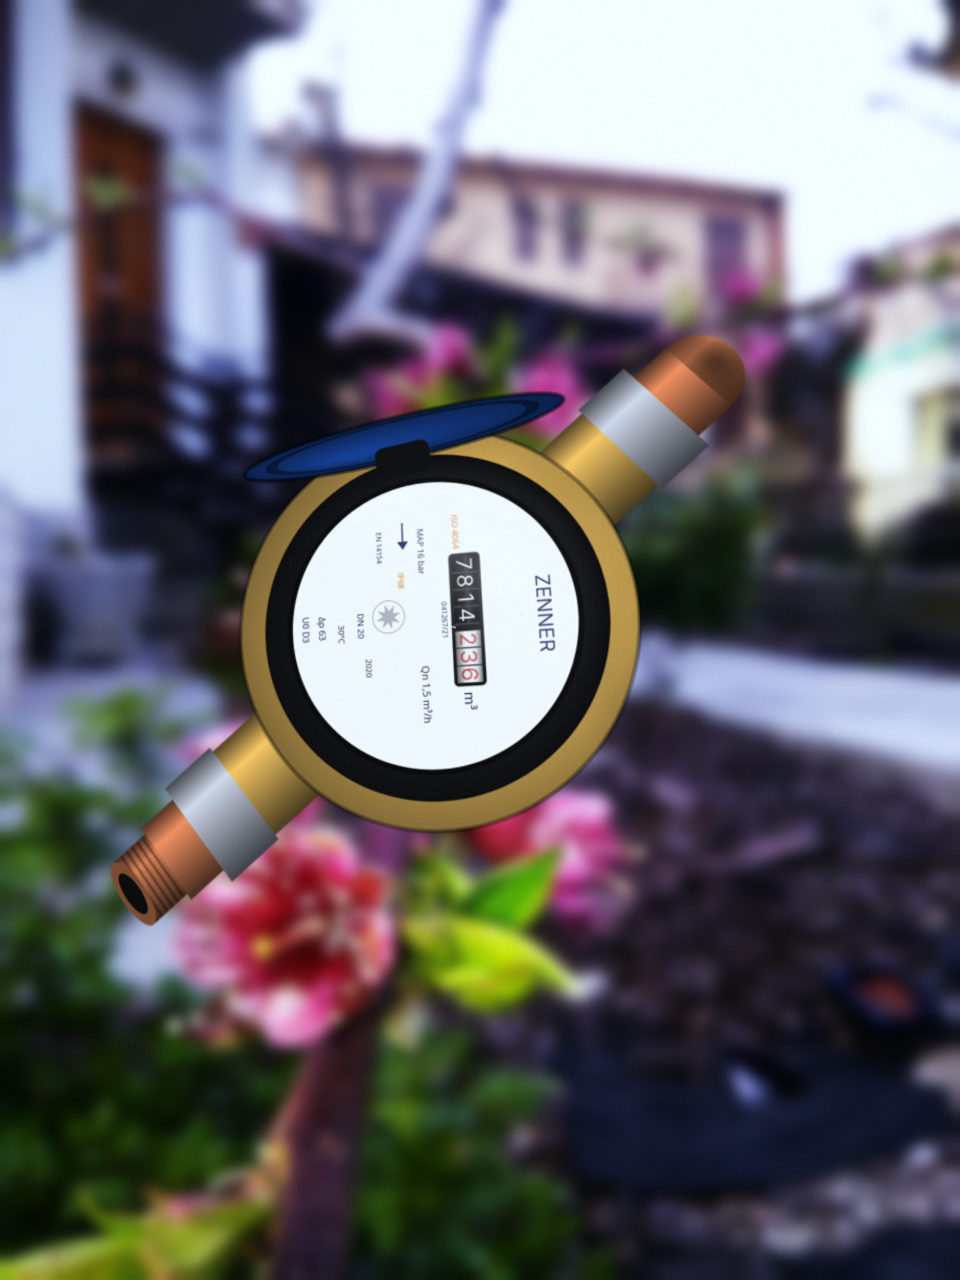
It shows 7814.236 m³
